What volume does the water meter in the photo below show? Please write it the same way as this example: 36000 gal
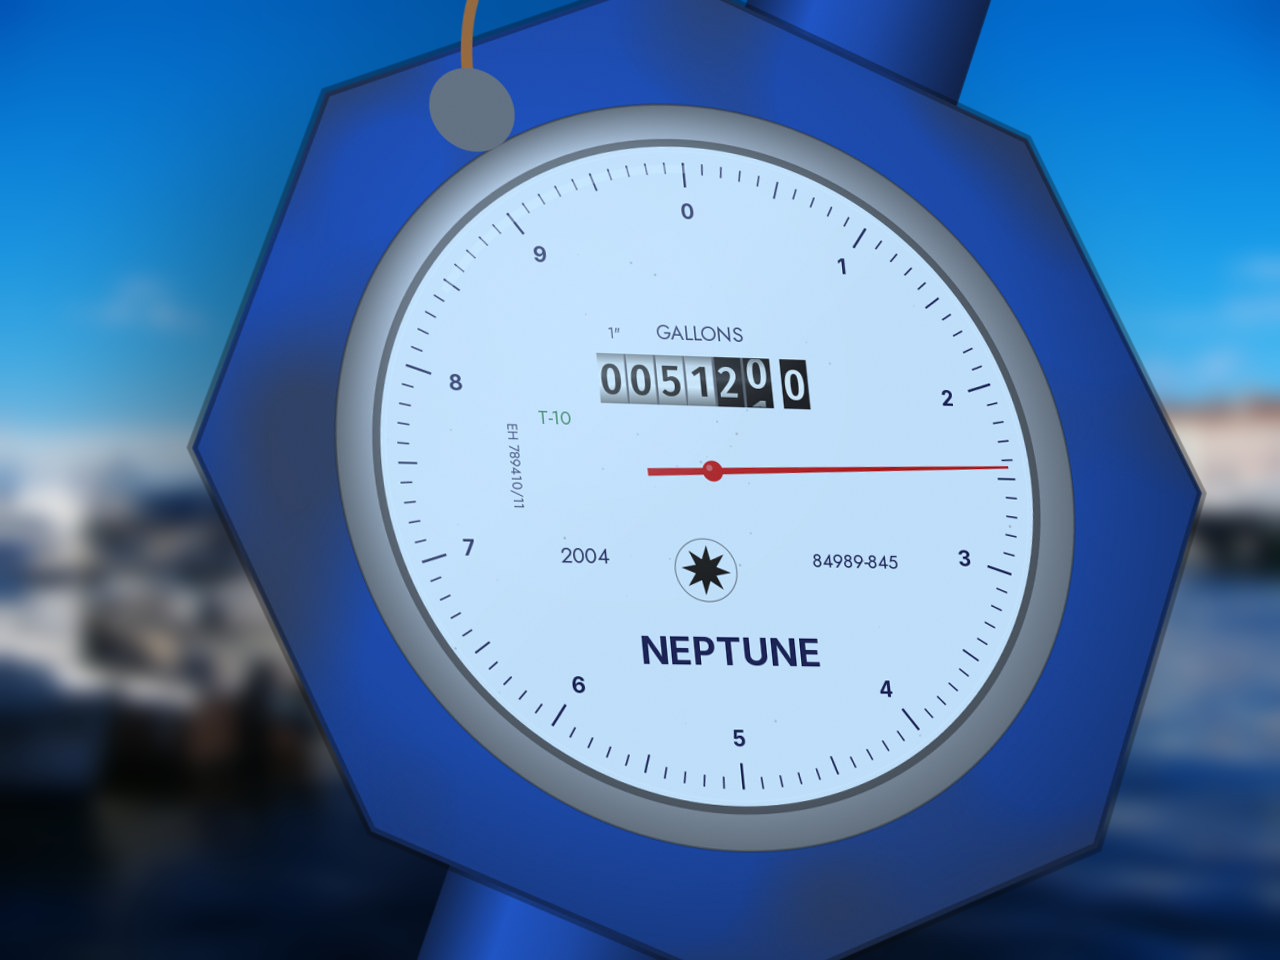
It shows 51202.4 gal
